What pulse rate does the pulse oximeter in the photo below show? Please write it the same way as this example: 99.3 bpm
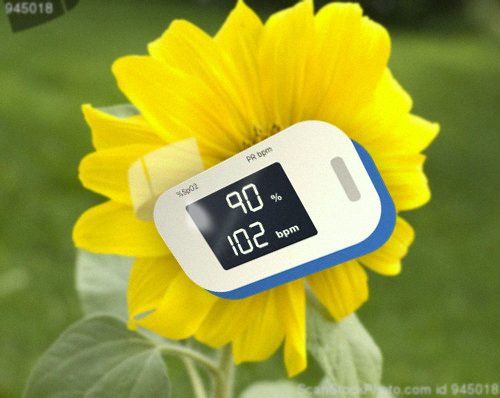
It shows 102 bpm
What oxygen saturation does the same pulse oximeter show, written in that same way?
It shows 90 %
